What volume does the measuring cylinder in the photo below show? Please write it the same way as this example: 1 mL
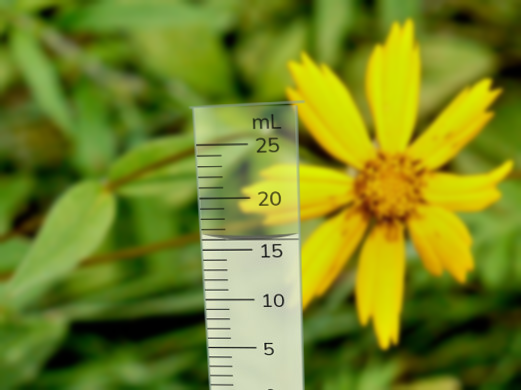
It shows 16 mL
